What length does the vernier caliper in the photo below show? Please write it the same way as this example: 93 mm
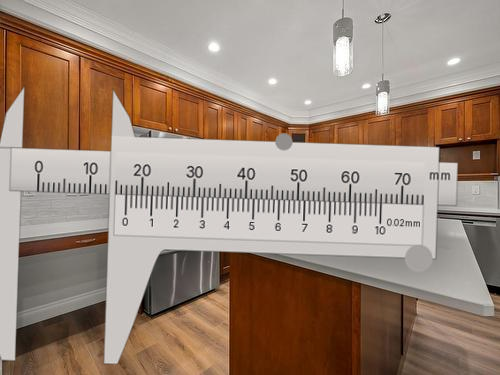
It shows 17.0 mm
